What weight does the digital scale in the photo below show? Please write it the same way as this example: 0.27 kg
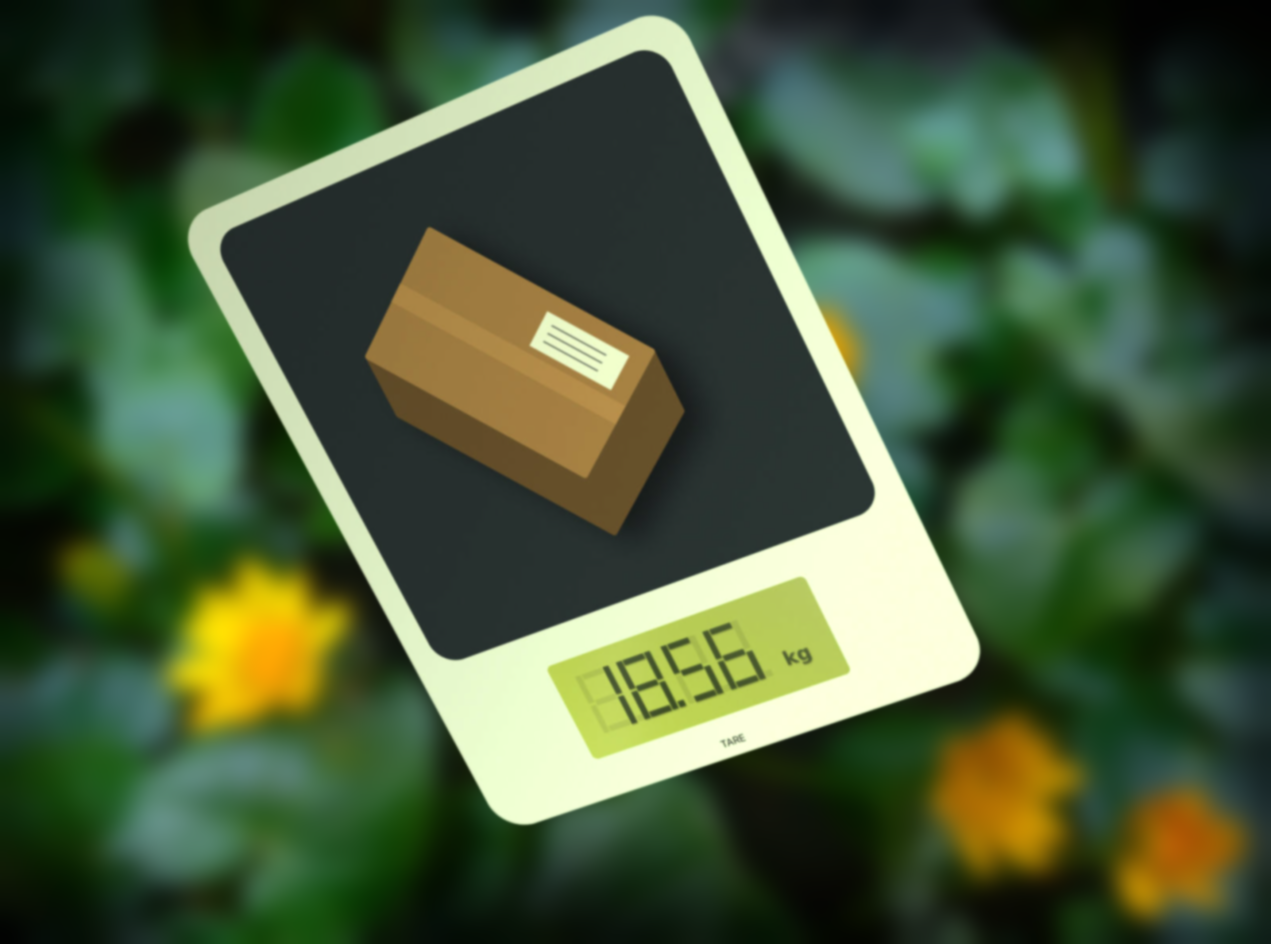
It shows 18.56 kg
